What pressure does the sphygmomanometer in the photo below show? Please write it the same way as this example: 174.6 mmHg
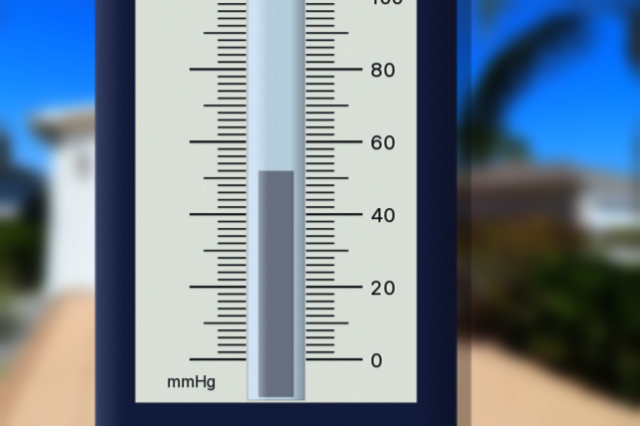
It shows 52 mmHg
